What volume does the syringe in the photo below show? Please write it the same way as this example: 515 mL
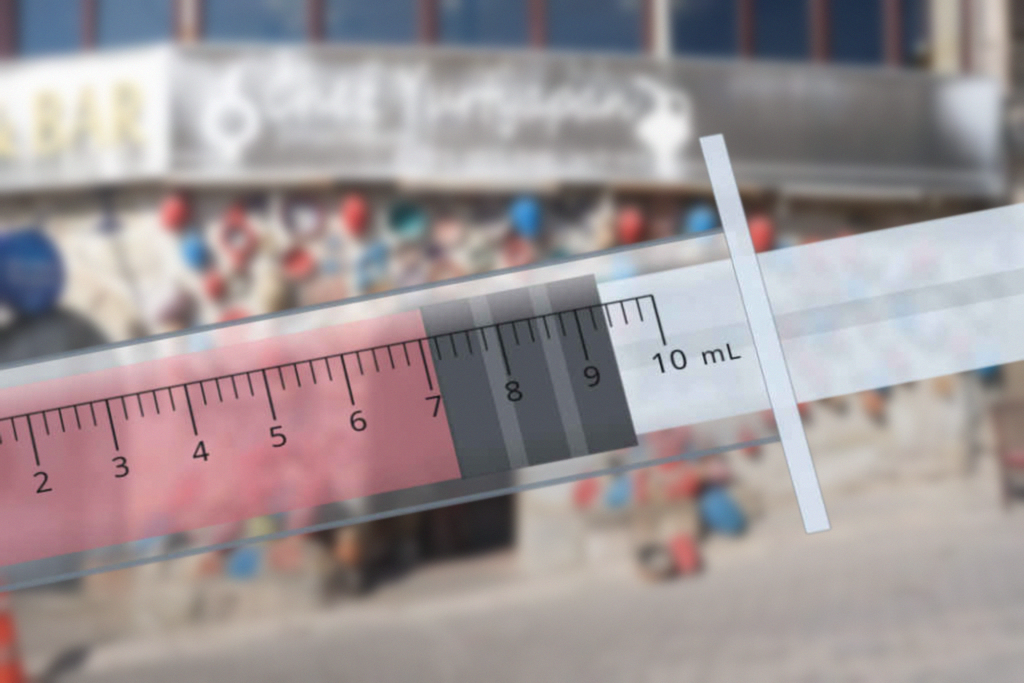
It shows 7.1 mL
